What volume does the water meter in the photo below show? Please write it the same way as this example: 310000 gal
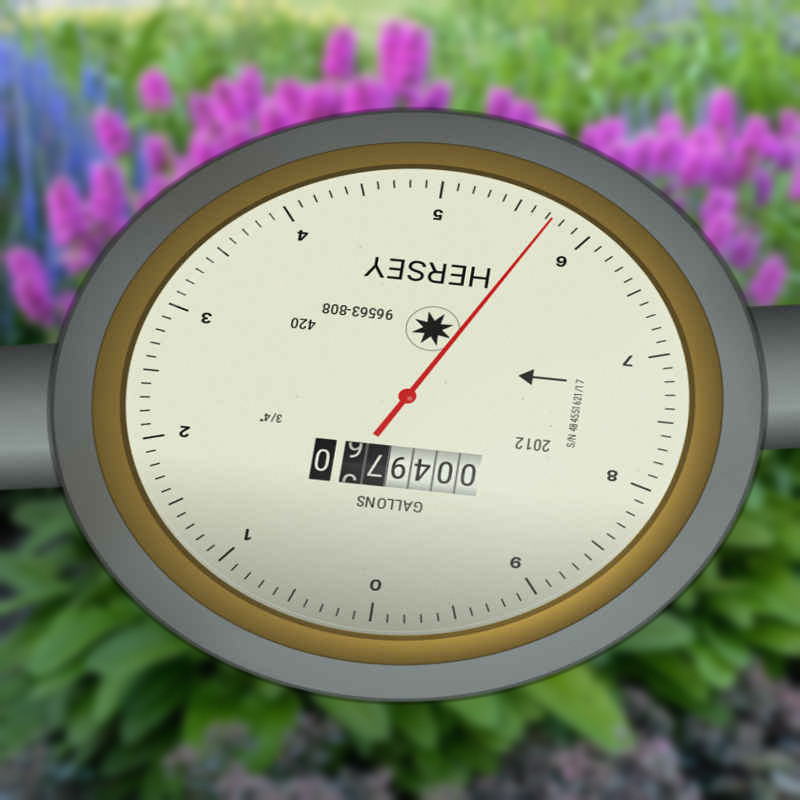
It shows 49755.7 gal
